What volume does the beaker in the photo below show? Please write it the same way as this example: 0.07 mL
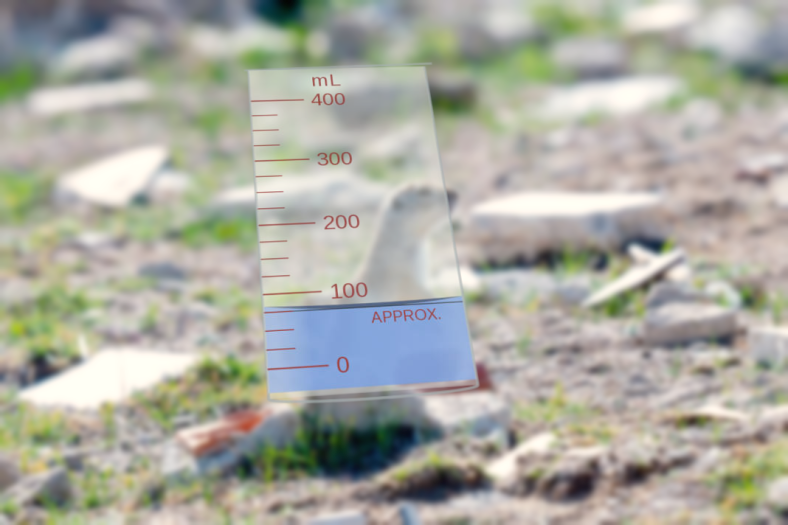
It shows 75 mL
